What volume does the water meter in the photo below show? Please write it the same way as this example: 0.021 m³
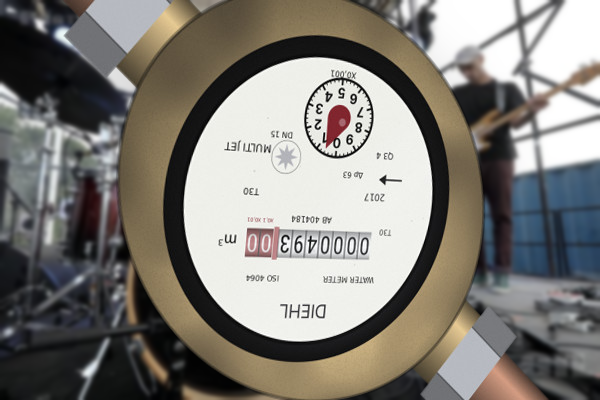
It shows 493.000 m³
